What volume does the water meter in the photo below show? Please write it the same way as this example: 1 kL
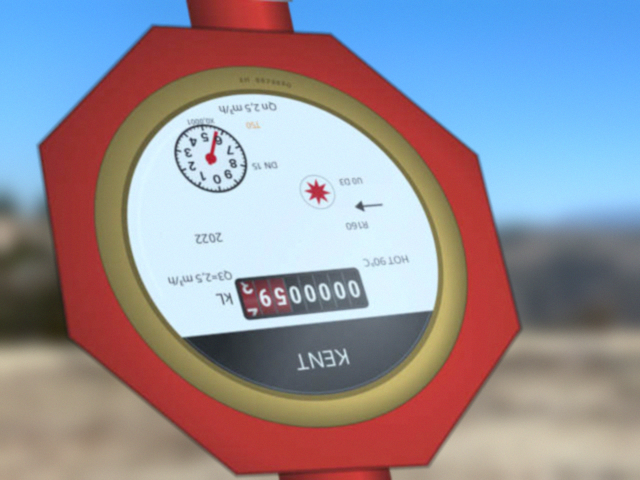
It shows 0.5925 kL
